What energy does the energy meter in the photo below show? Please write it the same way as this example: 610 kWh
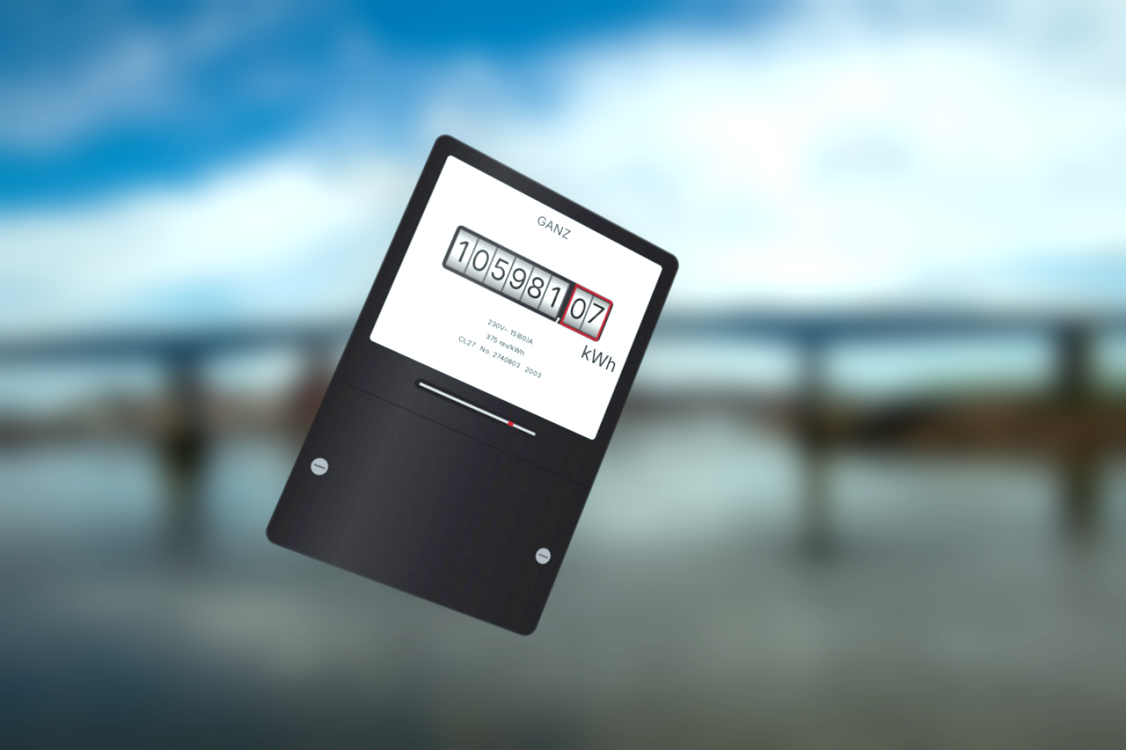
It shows 105981.07 kWh
